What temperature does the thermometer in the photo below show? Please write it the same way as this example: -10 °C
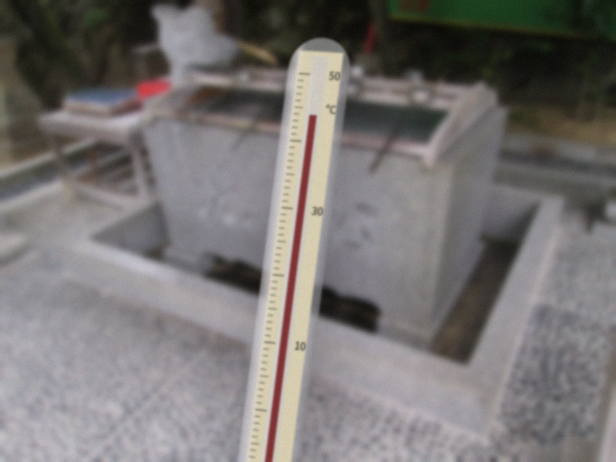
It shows 44 °C
